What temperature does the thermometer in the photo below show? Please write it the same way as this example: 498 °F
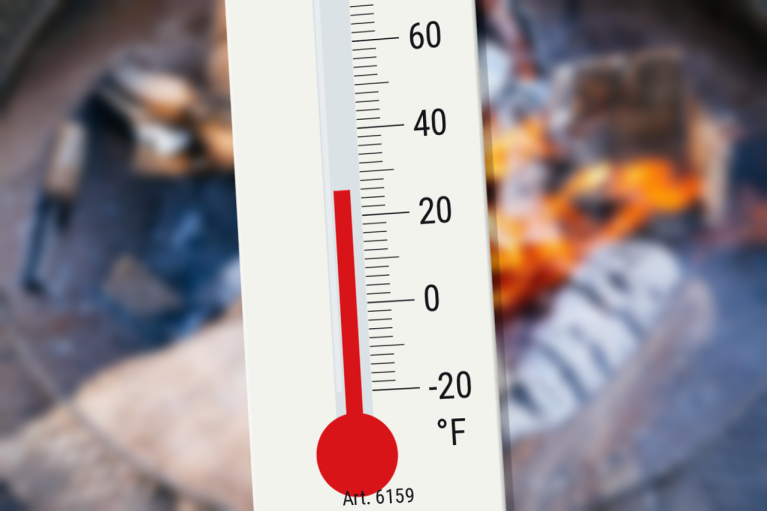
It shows 26 °F
